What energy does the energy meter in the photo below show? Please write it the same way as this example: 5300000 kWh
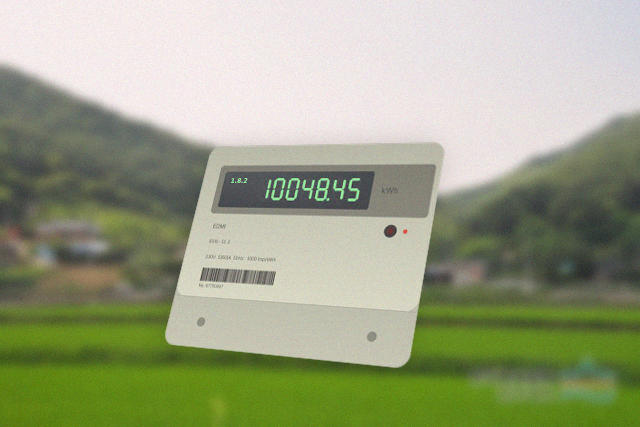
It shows 10048.45 kWh
